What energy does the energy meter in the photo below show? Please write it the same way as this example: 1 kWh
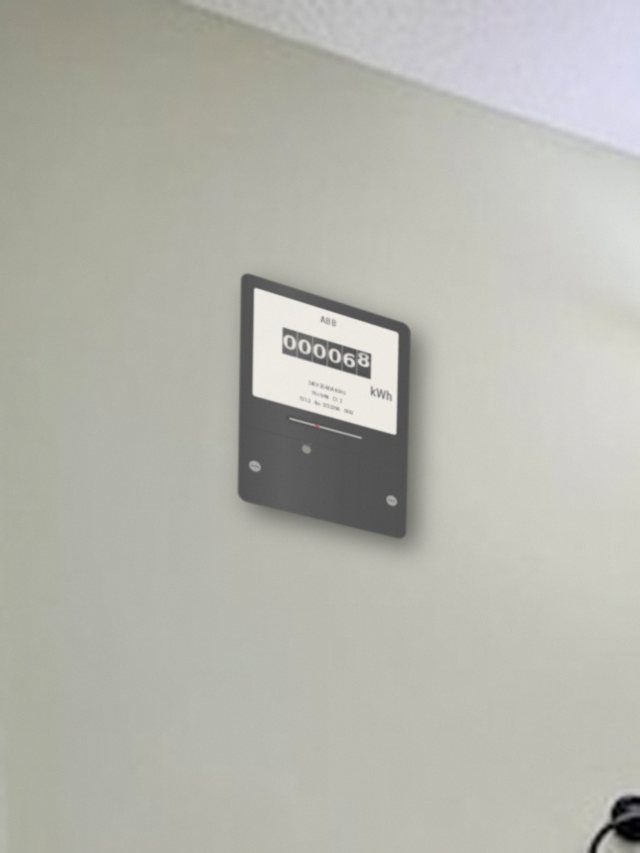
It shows 68 kWh
